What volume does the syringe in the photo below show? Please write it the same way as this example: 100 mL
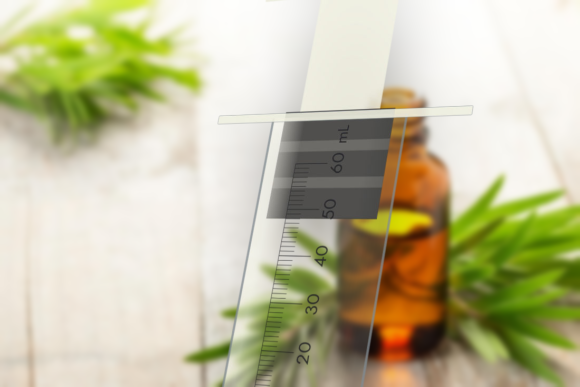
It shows 48 mL
